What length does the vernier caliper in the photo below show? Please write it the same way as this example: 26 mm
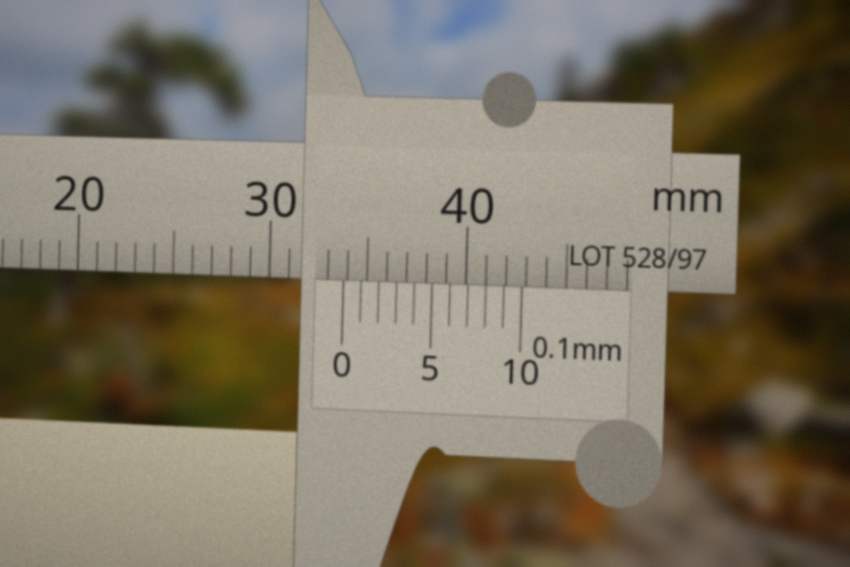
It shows 33.8 mm
